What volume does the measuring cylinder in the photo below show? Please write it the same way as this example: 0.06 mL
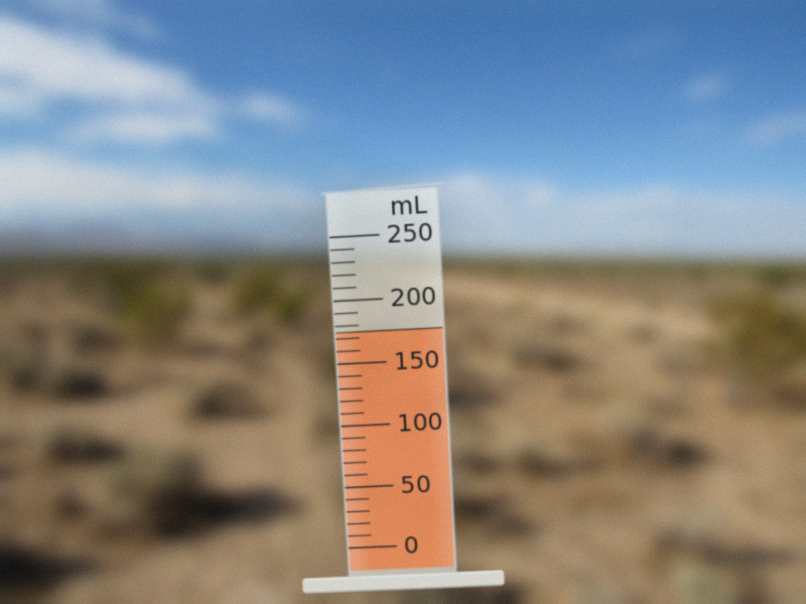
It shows 175 mL
